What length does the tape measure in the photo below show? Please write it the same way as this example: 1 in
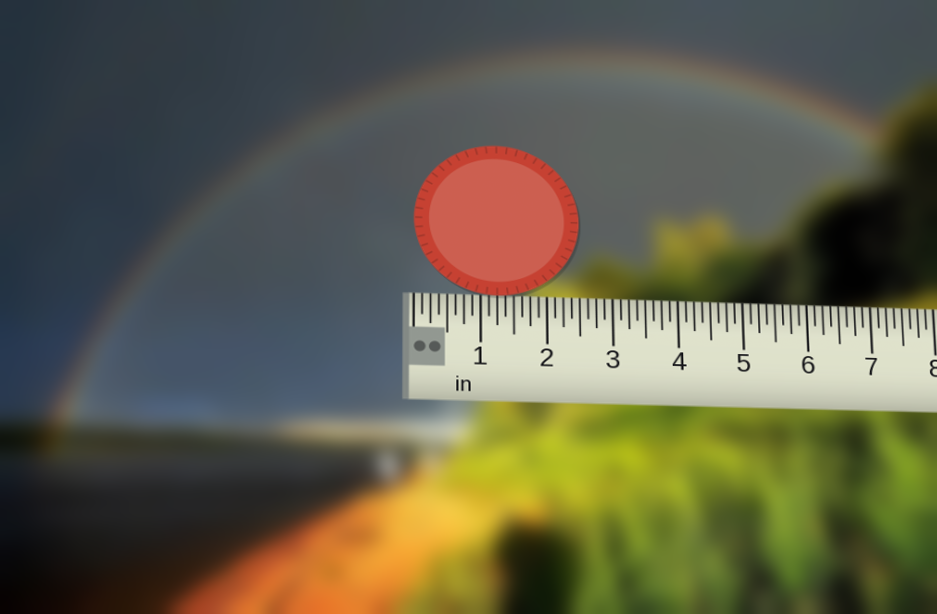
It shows 2.5 in
